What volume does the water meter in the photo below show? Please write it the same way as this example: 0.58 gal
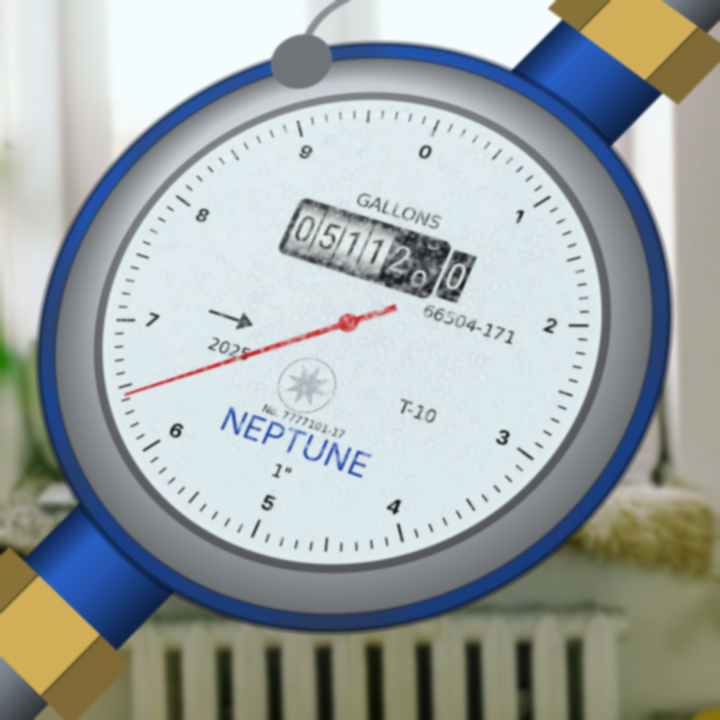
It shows 511286.4 gal
